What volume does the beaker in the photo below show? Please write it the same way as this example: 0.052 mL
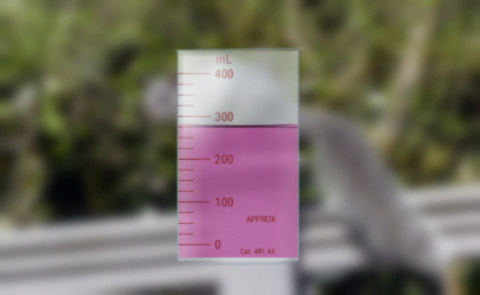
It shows 275 mL
